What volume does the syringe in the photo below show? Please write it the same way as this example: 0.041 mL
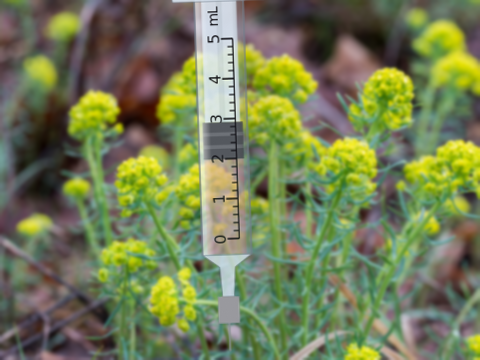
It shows 2 mL
